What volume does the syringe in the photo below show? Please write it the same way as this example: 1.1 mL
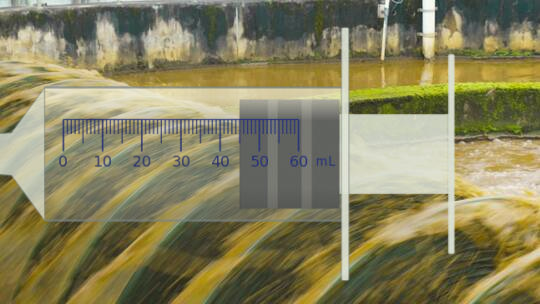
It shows 45 mL
